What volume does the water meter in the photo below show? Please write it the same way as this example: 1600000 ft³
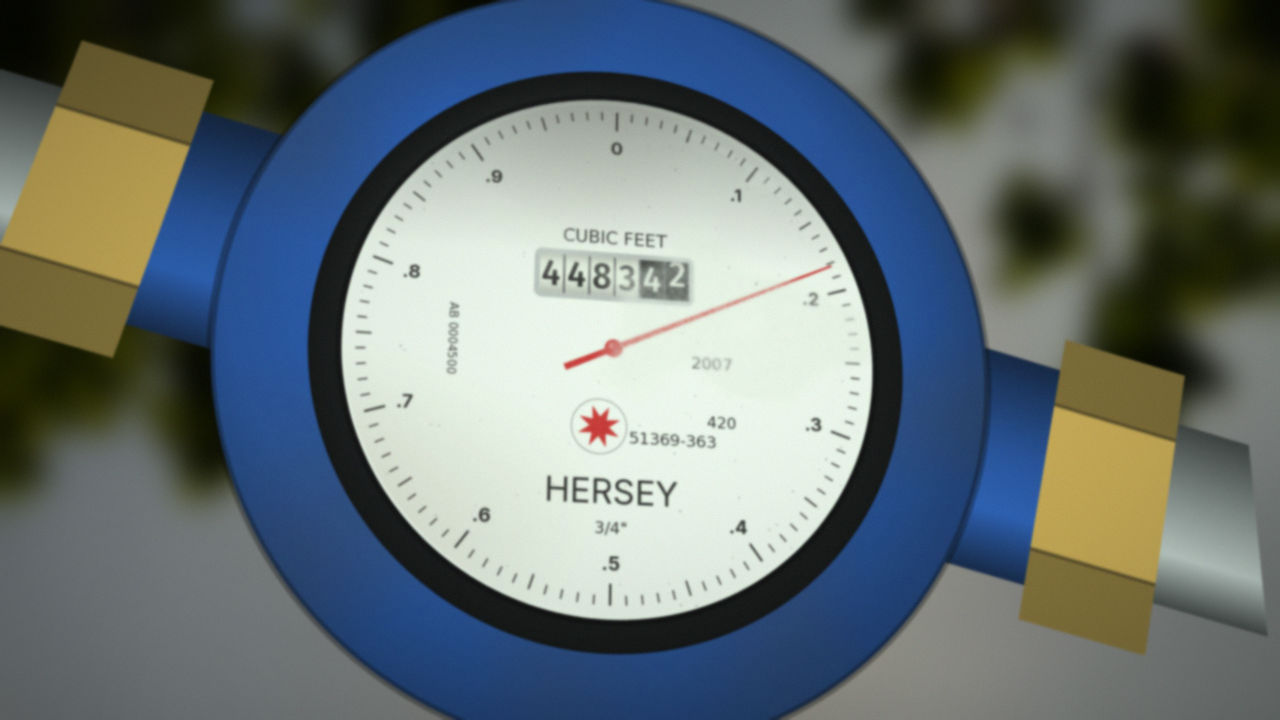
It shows 448342.18 ft³
